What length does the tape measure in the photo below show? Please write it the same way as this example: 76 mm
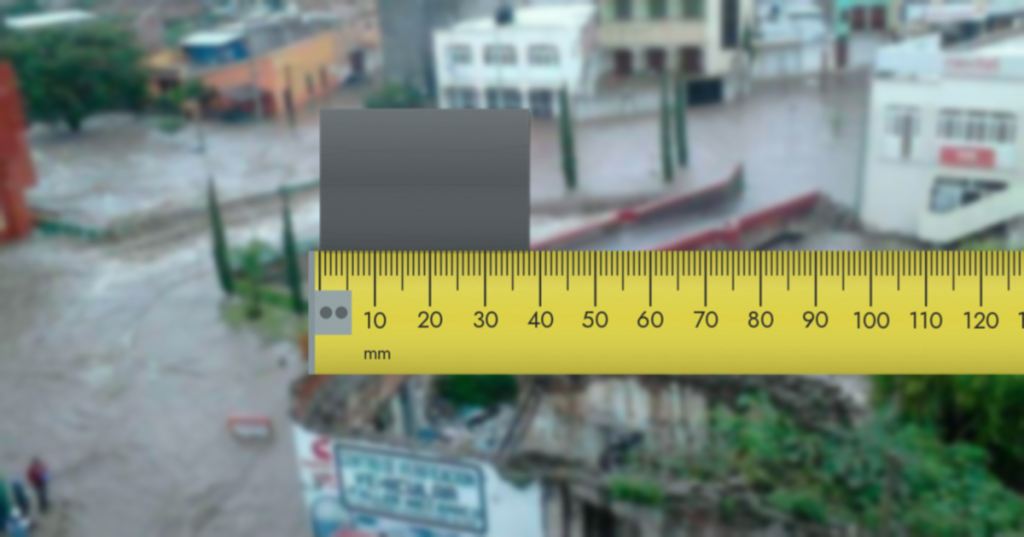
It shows 38 mm
